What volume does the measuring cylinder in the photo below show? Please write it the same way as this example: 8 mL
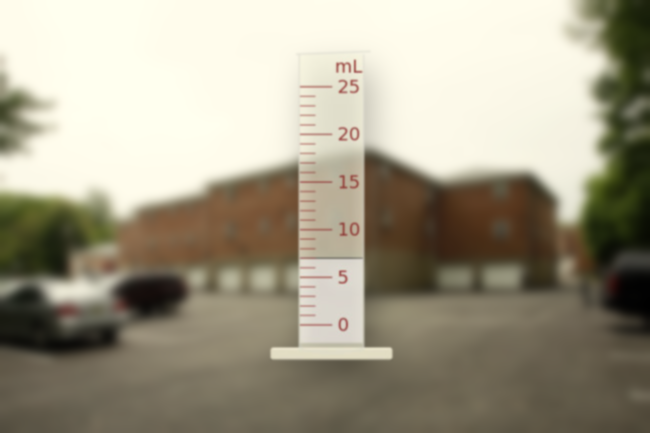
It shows 7 mL
